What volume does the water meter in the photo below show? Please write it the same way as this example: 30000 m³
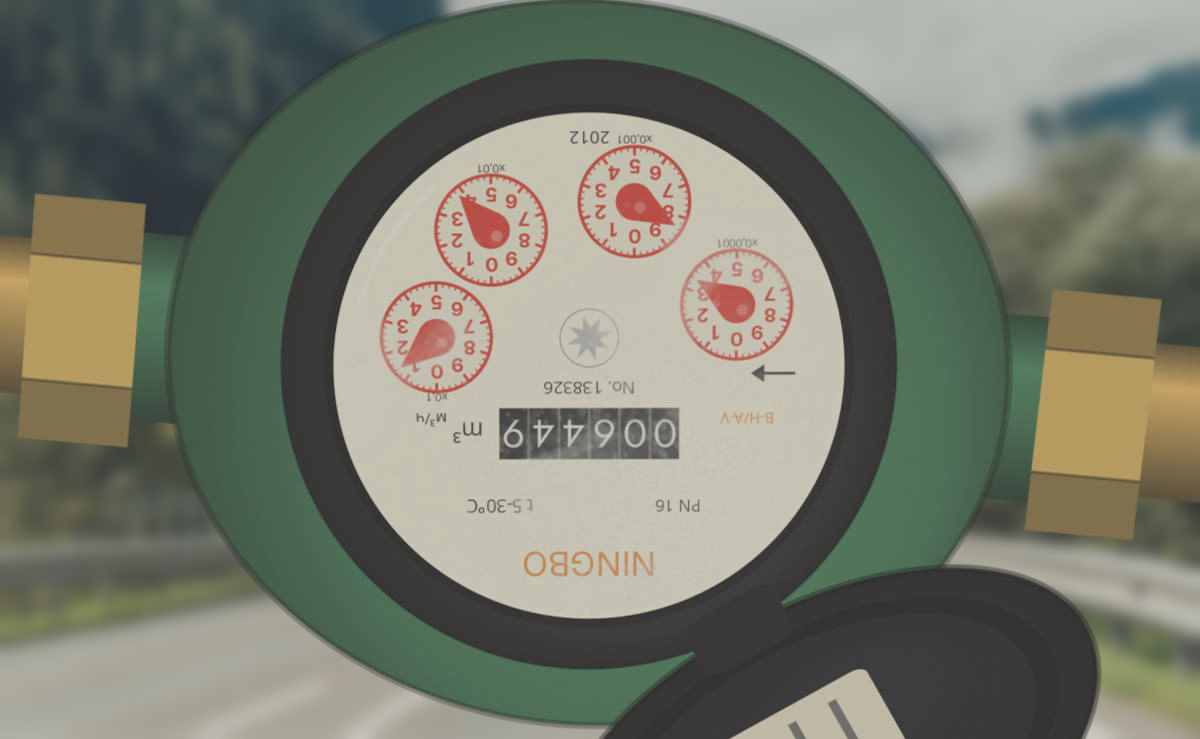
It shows 6449.1383 m³
